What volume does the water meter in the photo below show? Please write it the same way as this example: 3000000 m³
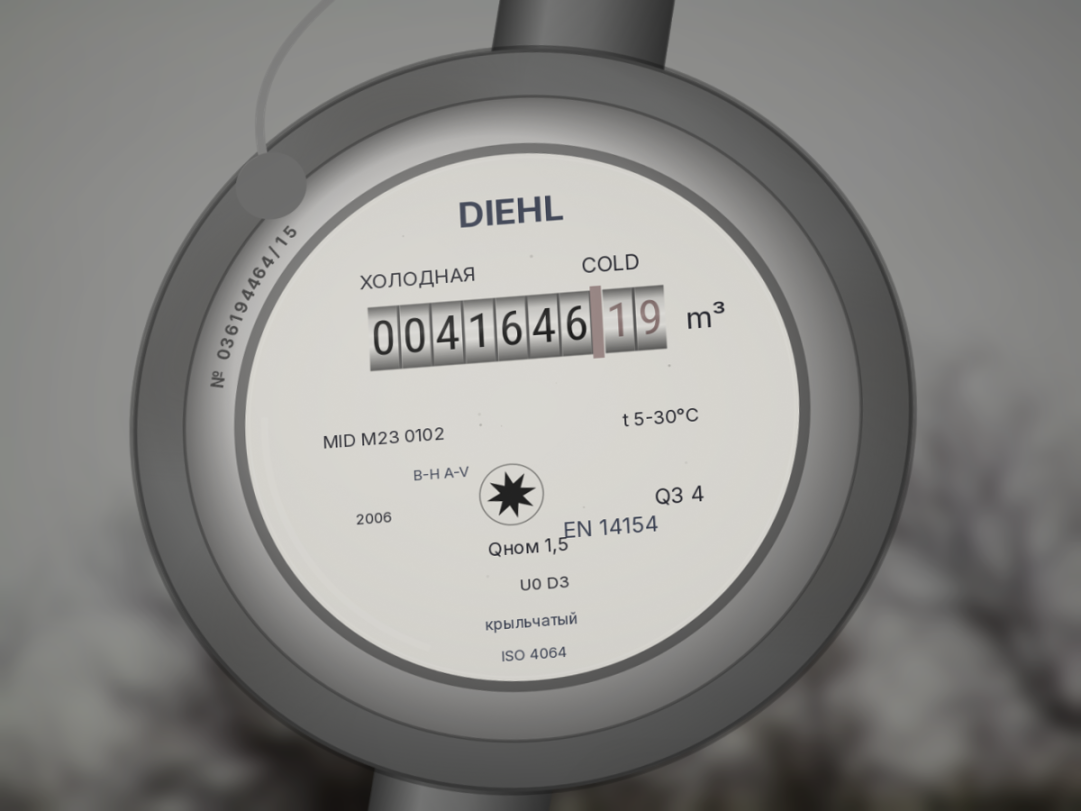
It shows 41646.19 m³
